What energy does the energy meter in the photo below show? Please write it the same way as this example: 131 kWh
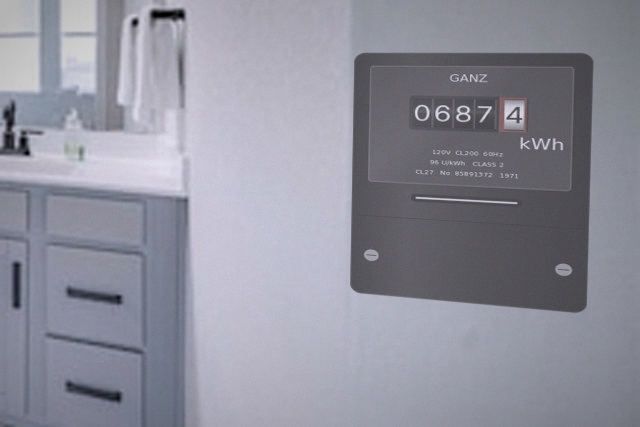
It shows 687.4 kWh
